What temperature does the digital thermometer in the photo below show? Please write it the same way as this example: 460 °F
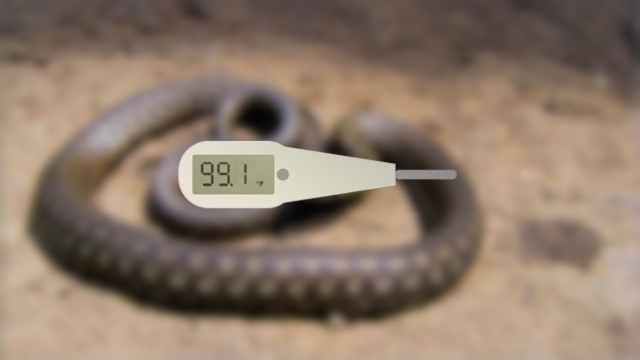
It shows 99.1 °F
